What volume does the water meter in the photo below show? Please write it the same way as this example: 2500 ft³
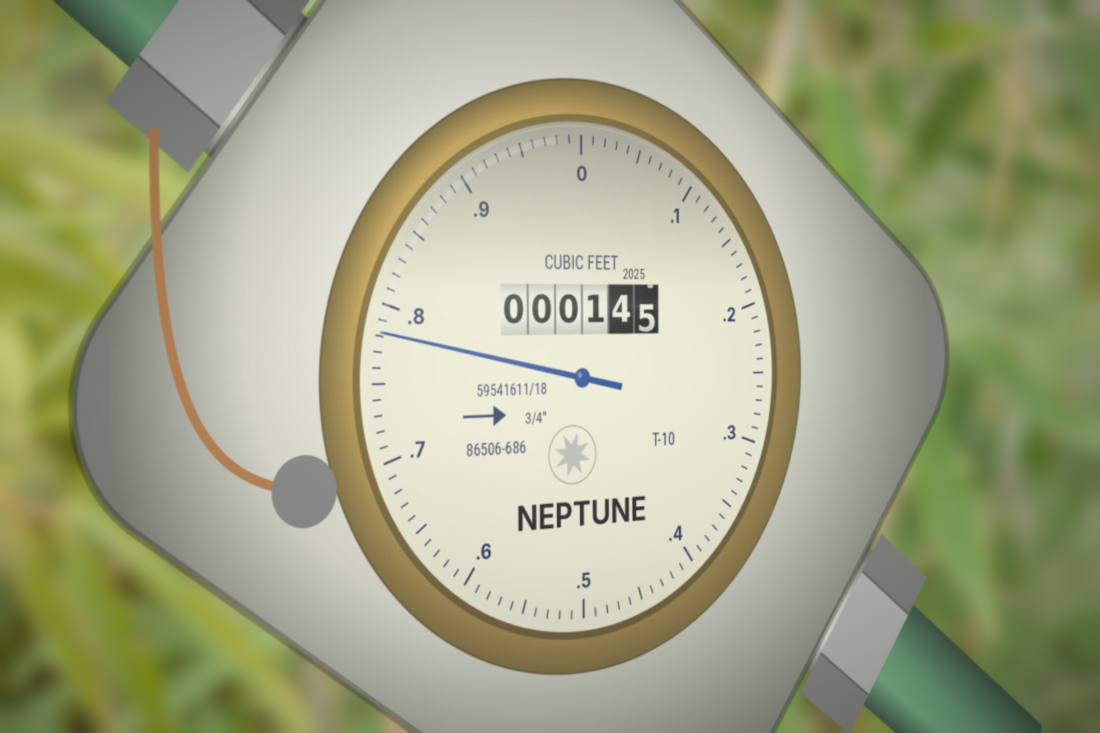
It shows 144.78 ft³
